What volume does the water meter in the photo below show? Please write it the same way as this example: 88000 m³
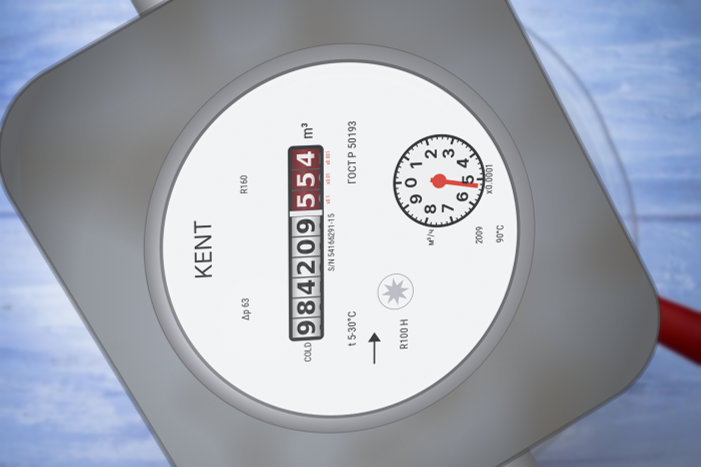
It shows 984209.5545 m³
